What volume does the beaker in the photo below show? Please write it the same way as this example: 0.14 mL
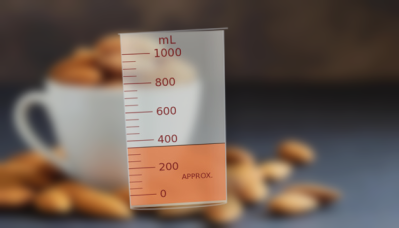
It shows 350 mL
